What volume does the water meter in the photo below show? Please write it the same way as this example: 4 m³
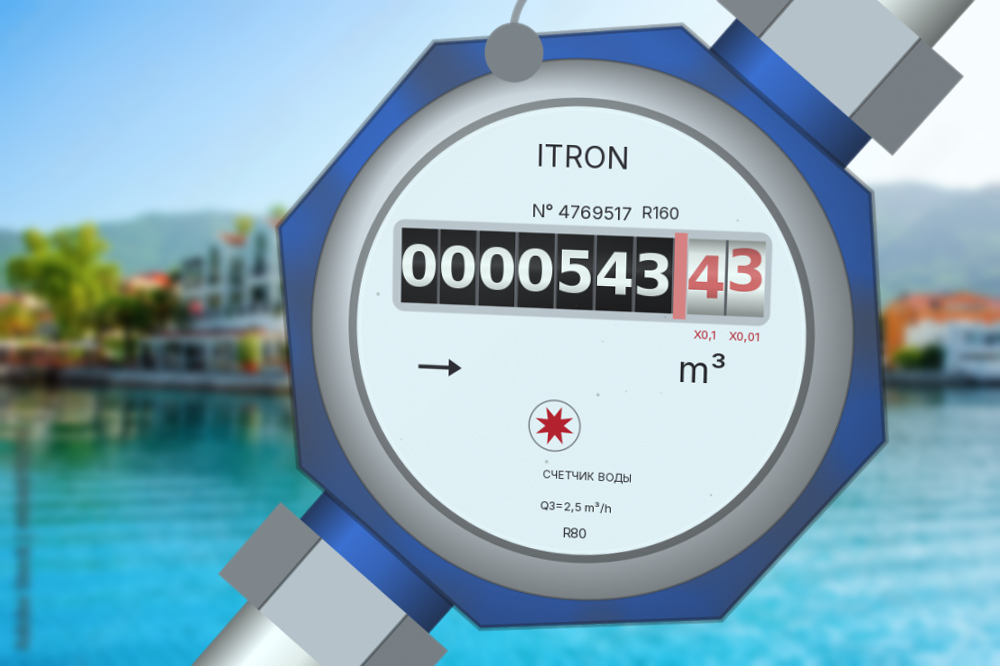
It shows 543.43 m³
